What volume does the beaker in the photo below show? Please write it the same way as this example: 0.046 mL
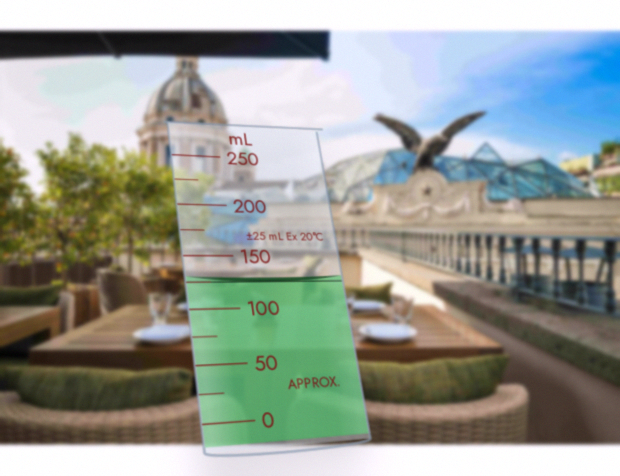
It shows 125 mL
